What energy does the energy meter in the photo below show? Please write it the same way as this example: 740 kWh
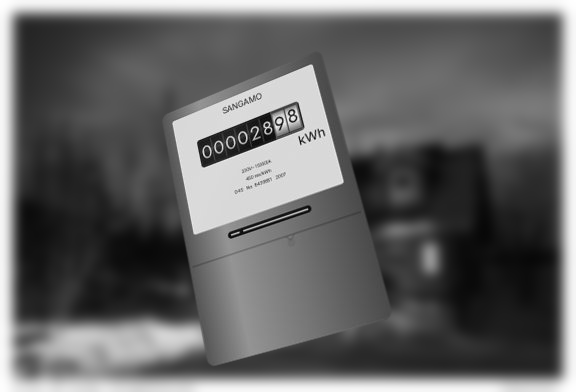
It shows 28.98 kWh
